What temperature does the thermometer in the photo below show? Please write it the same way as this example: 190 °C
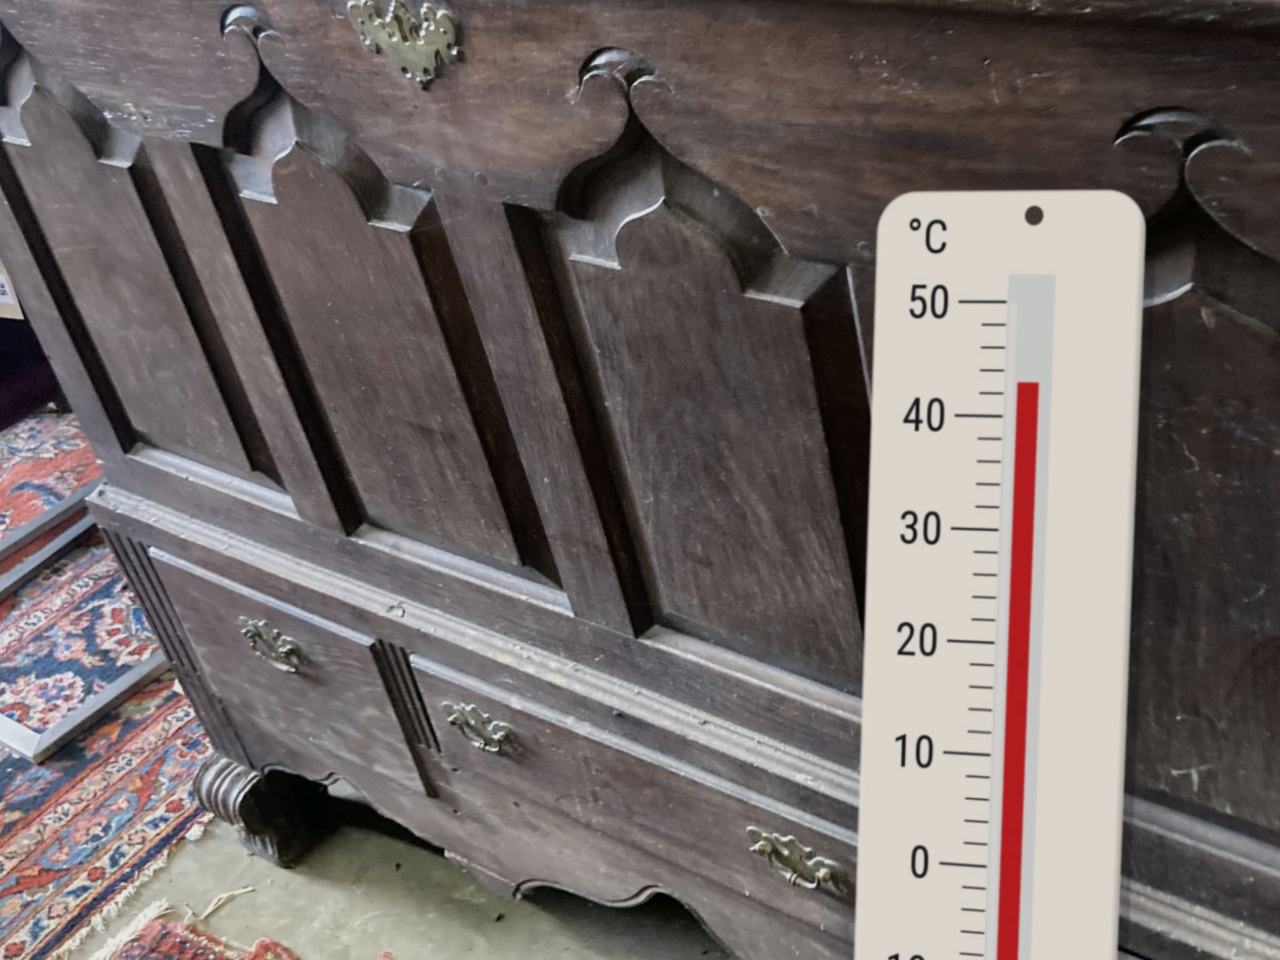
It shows 43 °C
